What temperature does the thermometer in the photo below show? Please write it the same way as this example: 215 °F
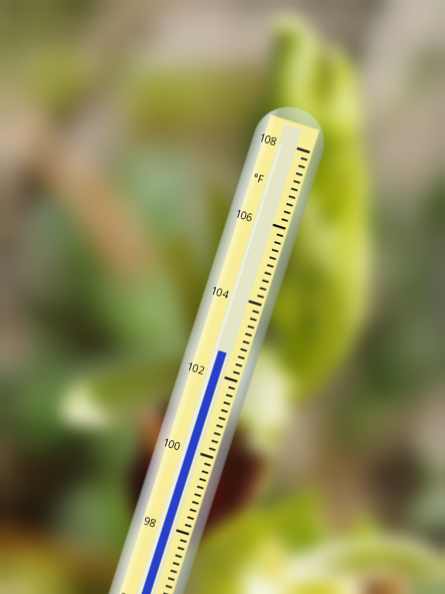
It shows 102.6 °F
